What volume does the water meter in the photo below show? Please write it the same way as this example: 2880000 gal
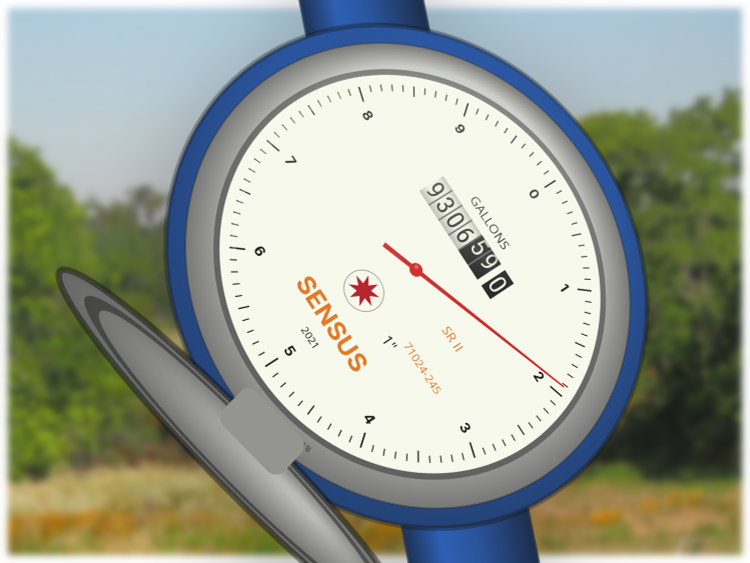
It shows 9306591.9 gal
